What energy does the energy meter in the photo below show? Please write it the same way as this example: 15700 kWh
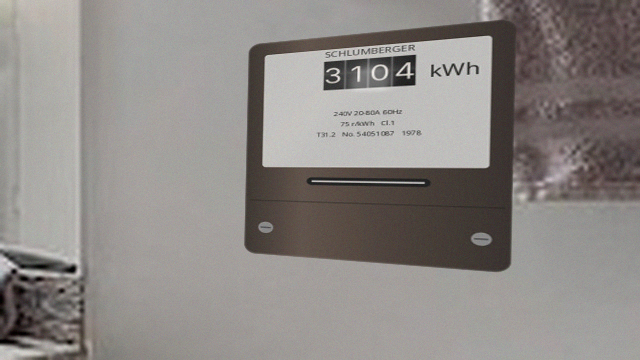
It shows 3104 kWh
